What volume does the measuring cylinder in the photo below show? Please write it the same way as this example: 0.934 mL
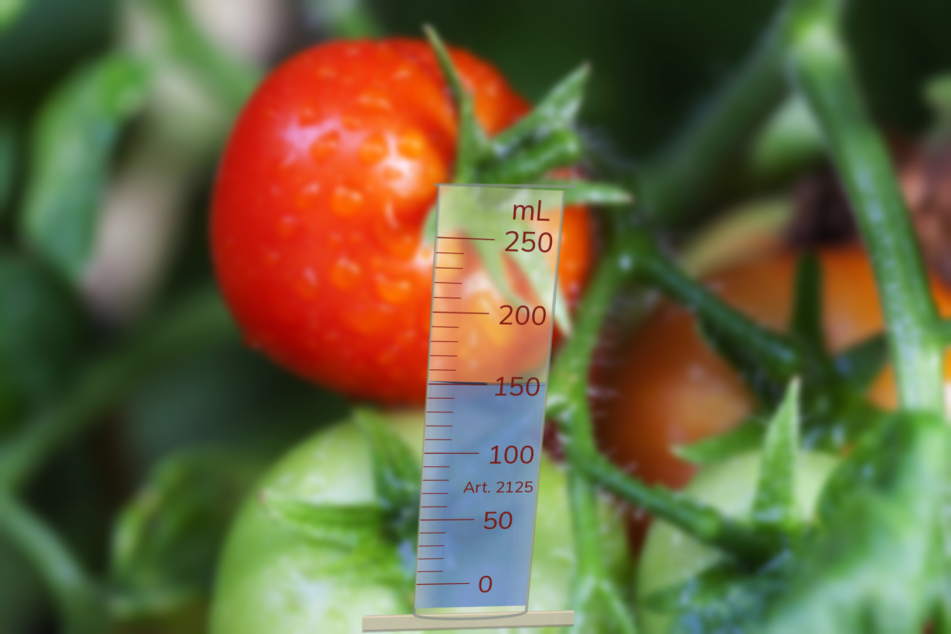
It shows 150 mL
